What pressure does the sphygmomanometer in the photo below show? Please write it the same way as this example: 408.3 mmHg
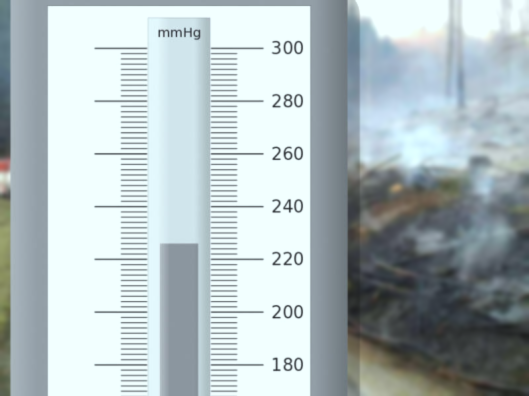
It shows 226 mmHg
